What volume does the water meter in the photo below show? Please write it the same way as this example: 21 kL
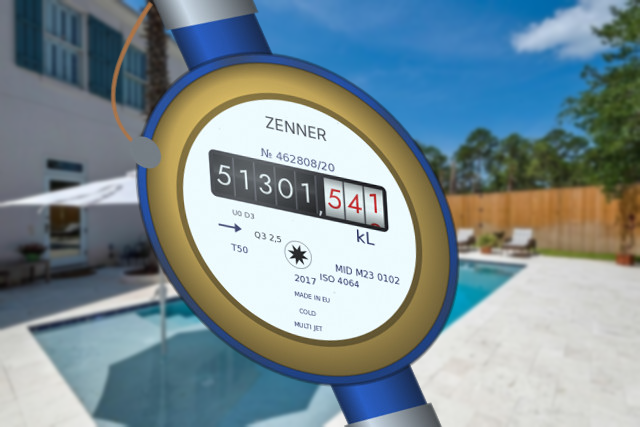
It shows 51301.541 kL
